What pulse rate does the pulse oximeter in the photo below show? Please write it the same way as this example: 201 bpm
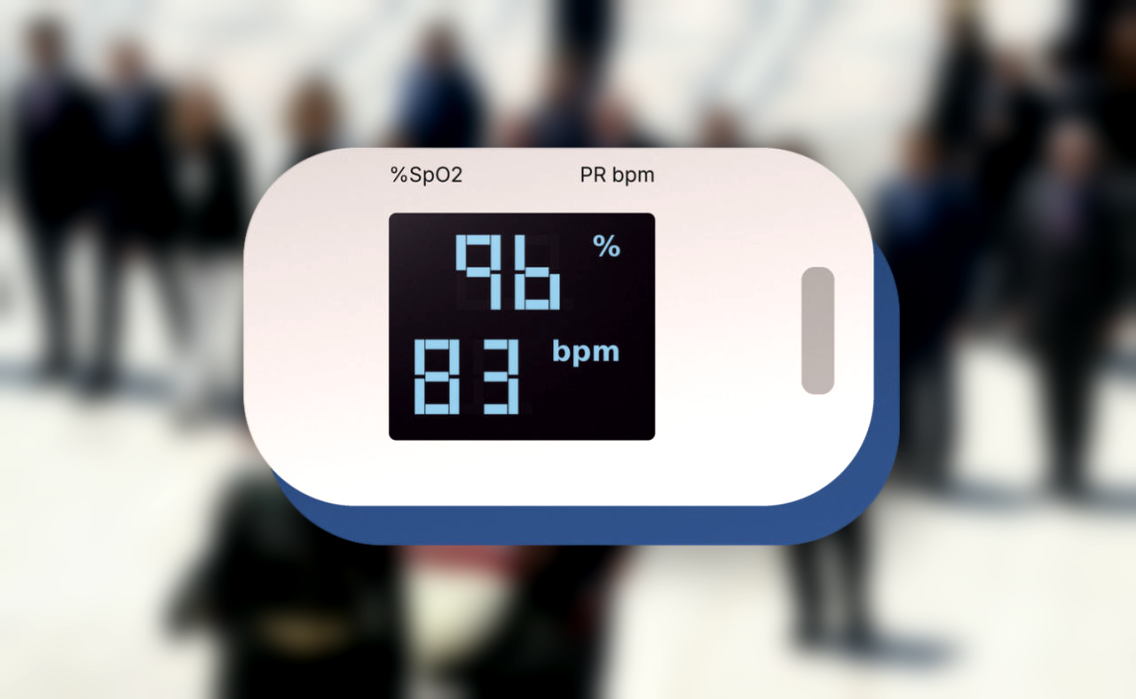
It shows 83 bpm
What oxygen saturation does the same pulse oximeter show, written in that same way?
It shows 96 %
